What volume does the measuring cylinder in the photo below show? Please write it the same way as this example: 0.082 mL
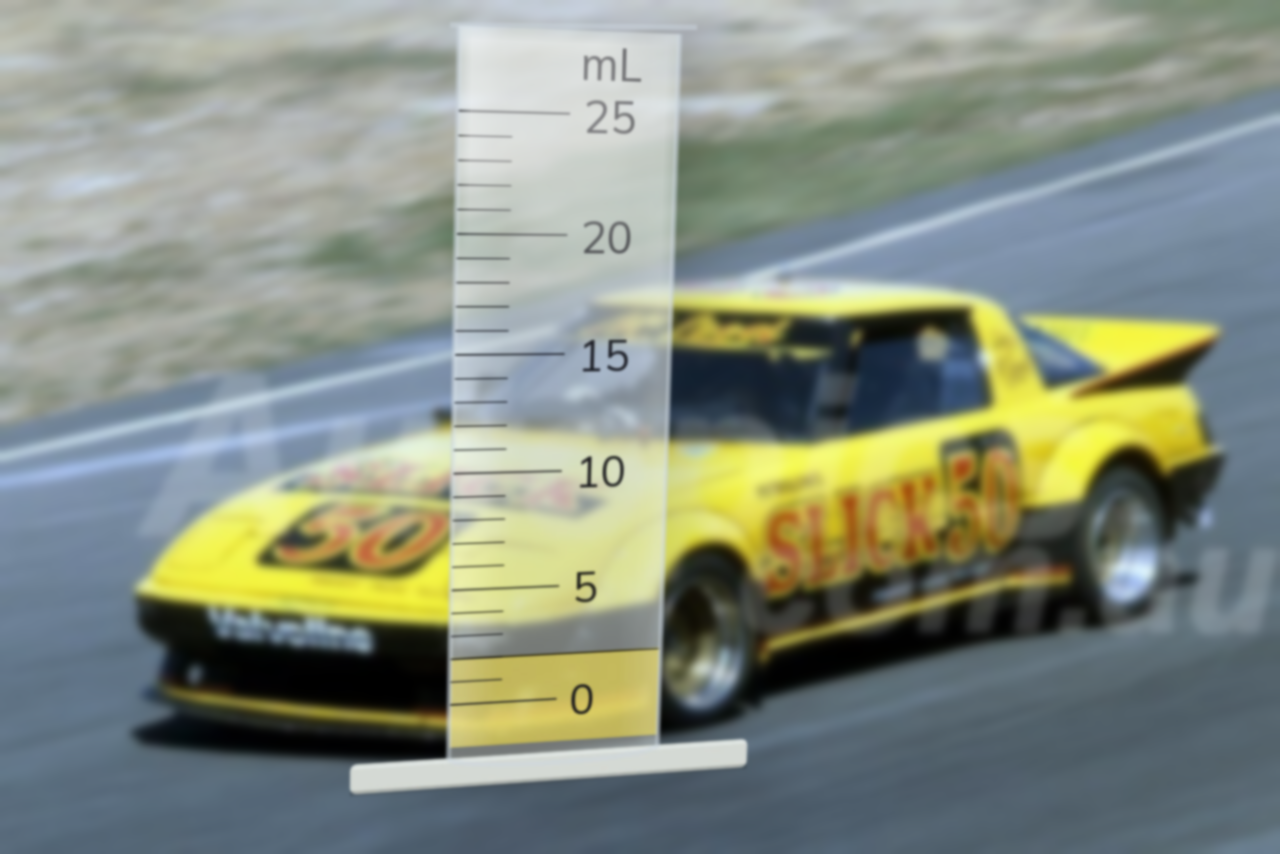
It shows 2 mL
